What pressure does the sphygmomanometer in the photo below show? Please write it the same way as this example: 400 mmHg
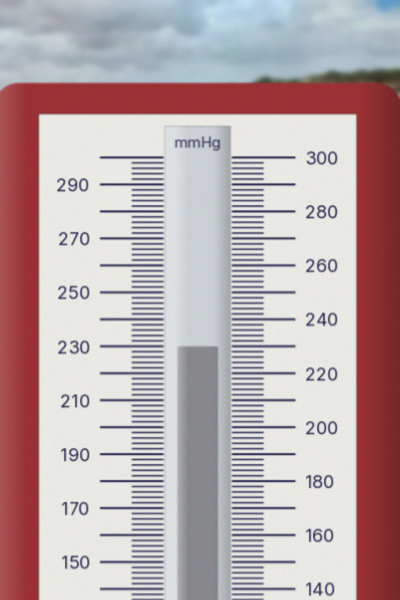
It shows 230 mmHg
